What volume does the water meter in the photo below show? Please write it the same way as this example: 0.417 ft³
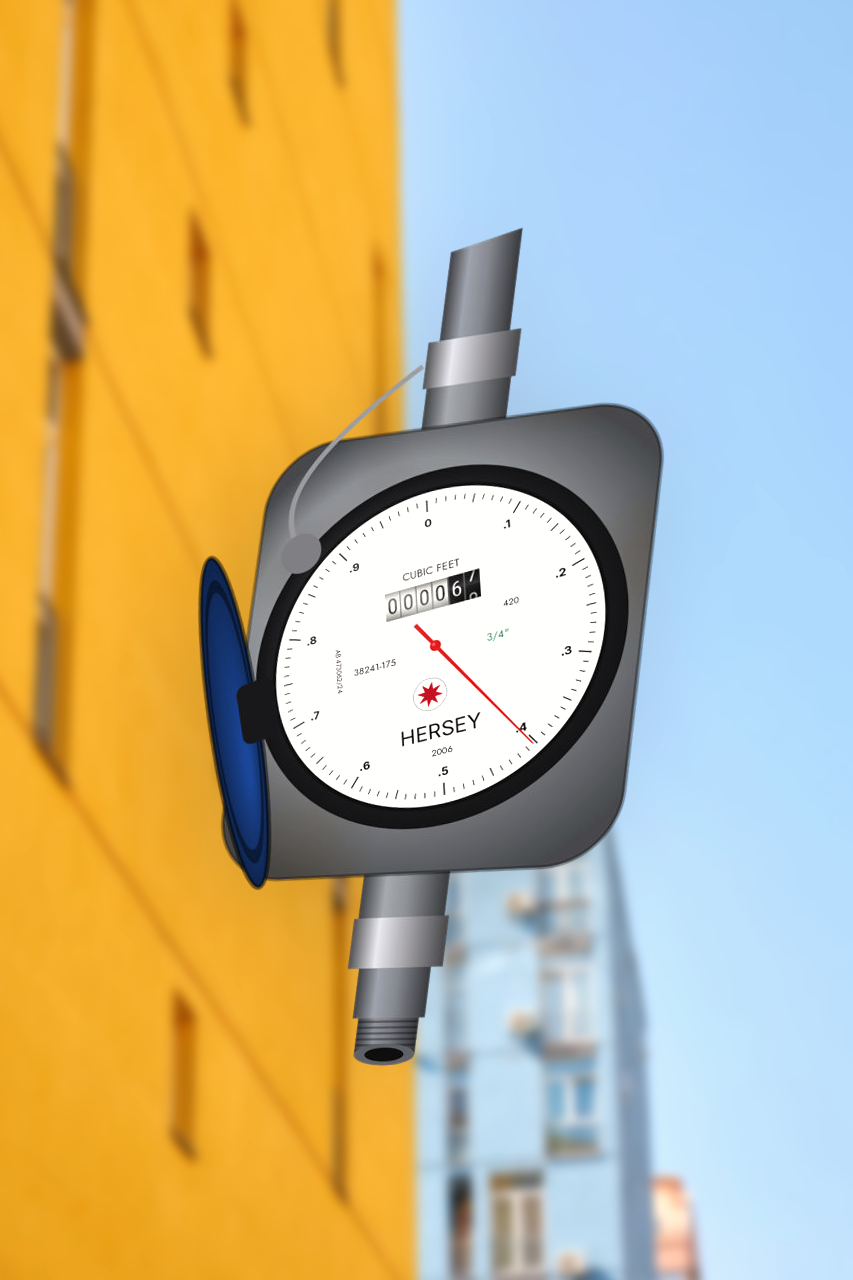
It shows 67.40 ft³
